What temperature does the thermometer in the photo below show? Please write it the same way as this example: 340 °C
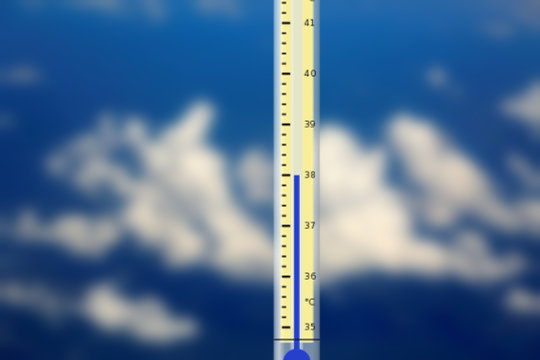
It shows 38 °C
